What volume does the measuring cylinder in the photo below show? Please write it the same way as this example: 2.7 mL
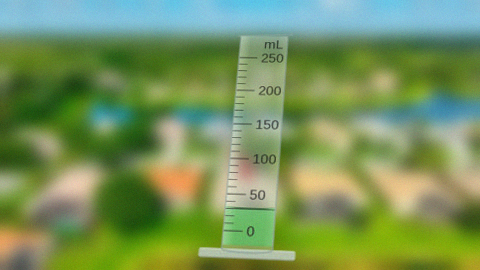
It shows 30 mL
